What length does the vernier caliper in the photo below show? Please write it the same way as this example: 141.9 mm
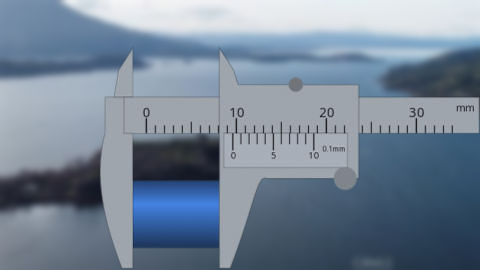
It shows 9.6 mm
